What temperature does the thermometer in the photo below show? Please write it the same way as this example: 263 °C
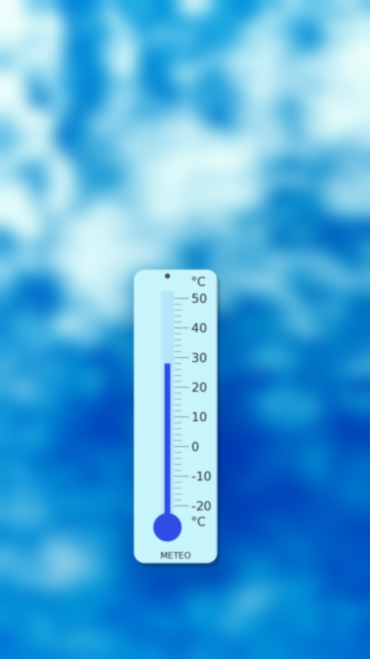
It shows 28 °C
